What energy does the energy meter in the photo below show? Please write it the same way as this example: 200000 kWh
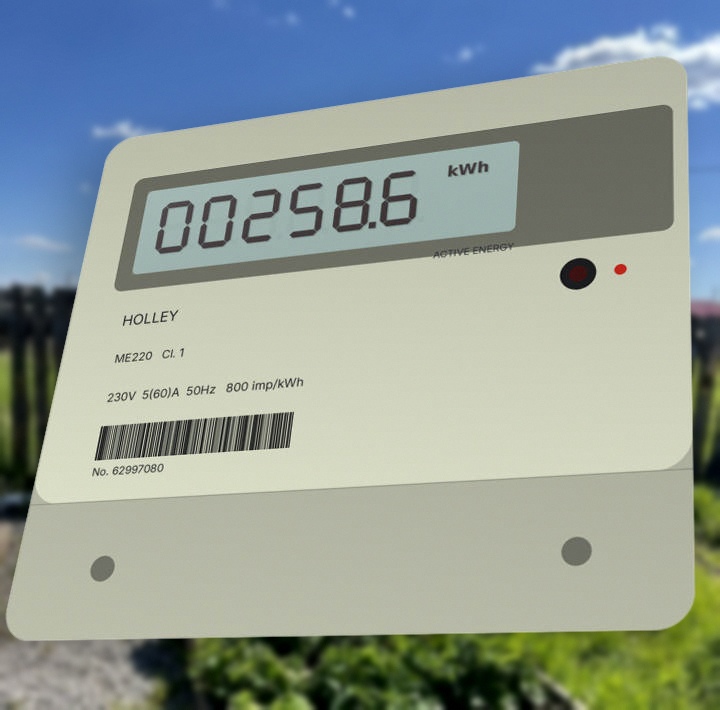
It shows 258.6 kWh
